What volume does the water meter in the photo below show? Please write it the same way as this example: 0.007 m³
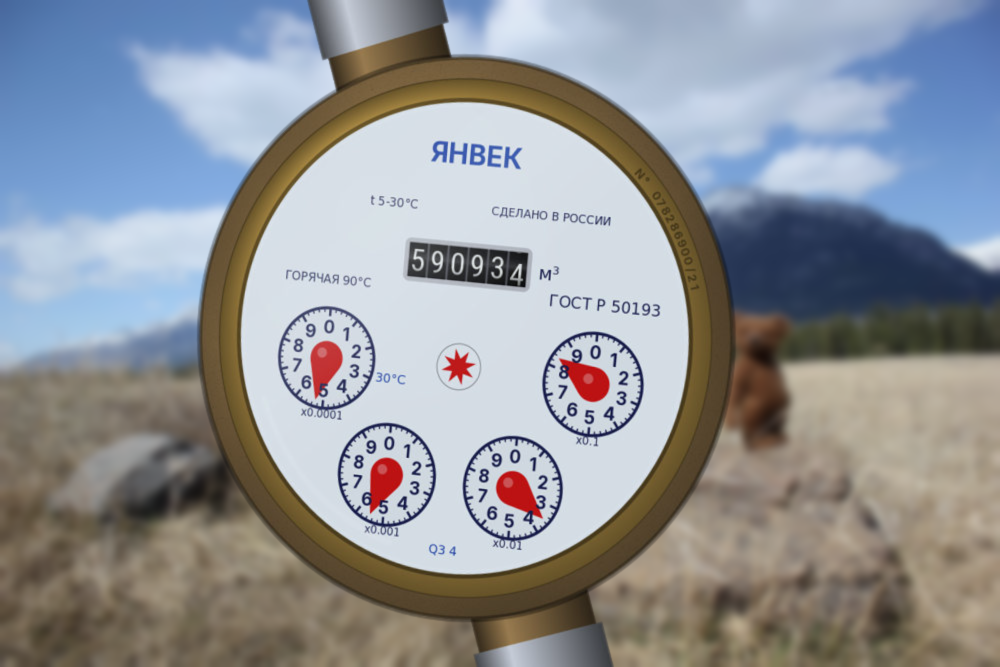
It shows 590933.8355 m³
